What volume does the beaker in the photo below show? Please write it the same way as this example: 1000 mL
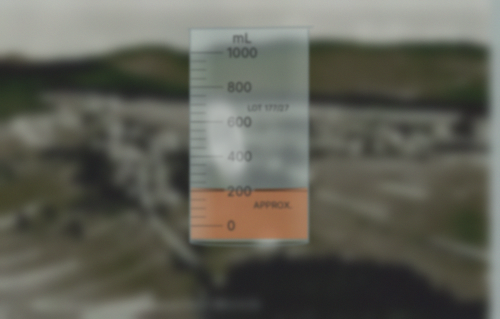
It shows 200 mL
